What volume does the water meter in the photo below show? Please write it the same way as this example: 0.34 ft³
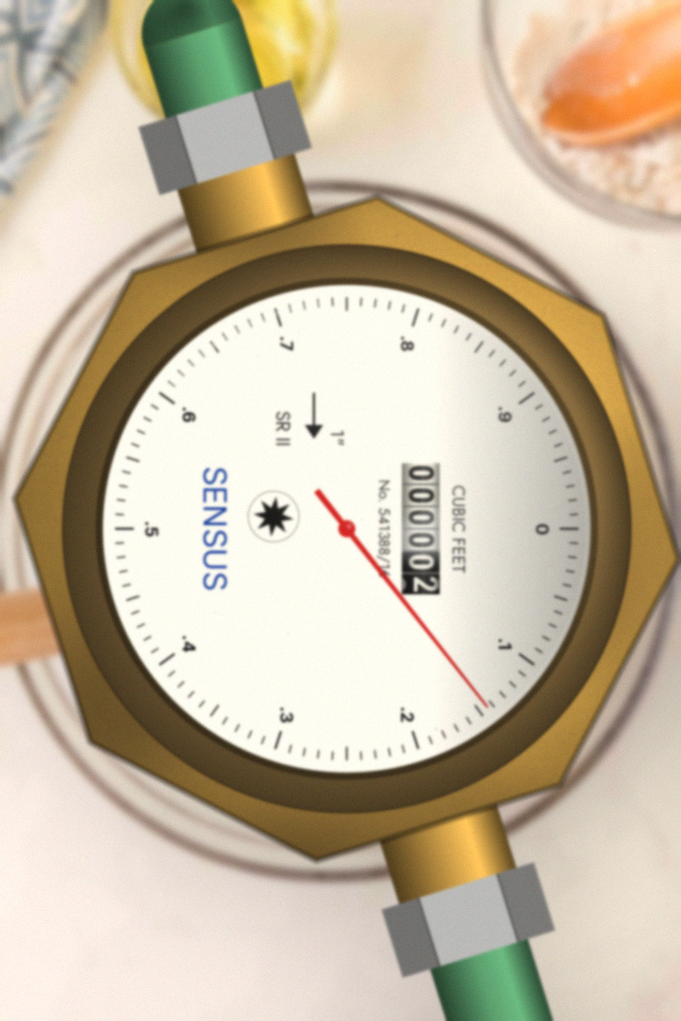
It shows 2.14 ft³
